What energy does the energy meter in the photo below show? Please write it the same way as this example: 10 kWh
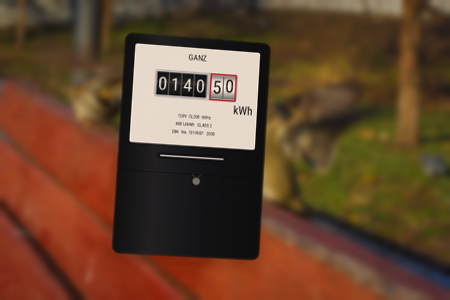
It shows 140.50 kWh
